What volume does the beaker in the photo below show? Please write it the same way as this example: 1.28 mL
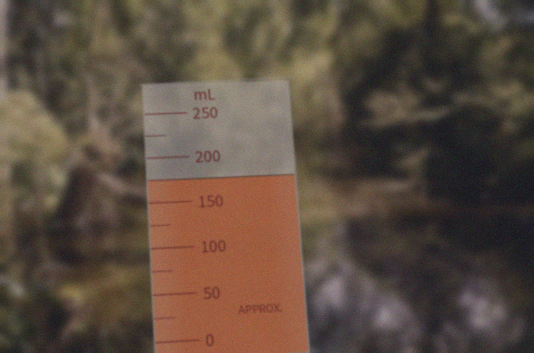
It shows 175 mL
